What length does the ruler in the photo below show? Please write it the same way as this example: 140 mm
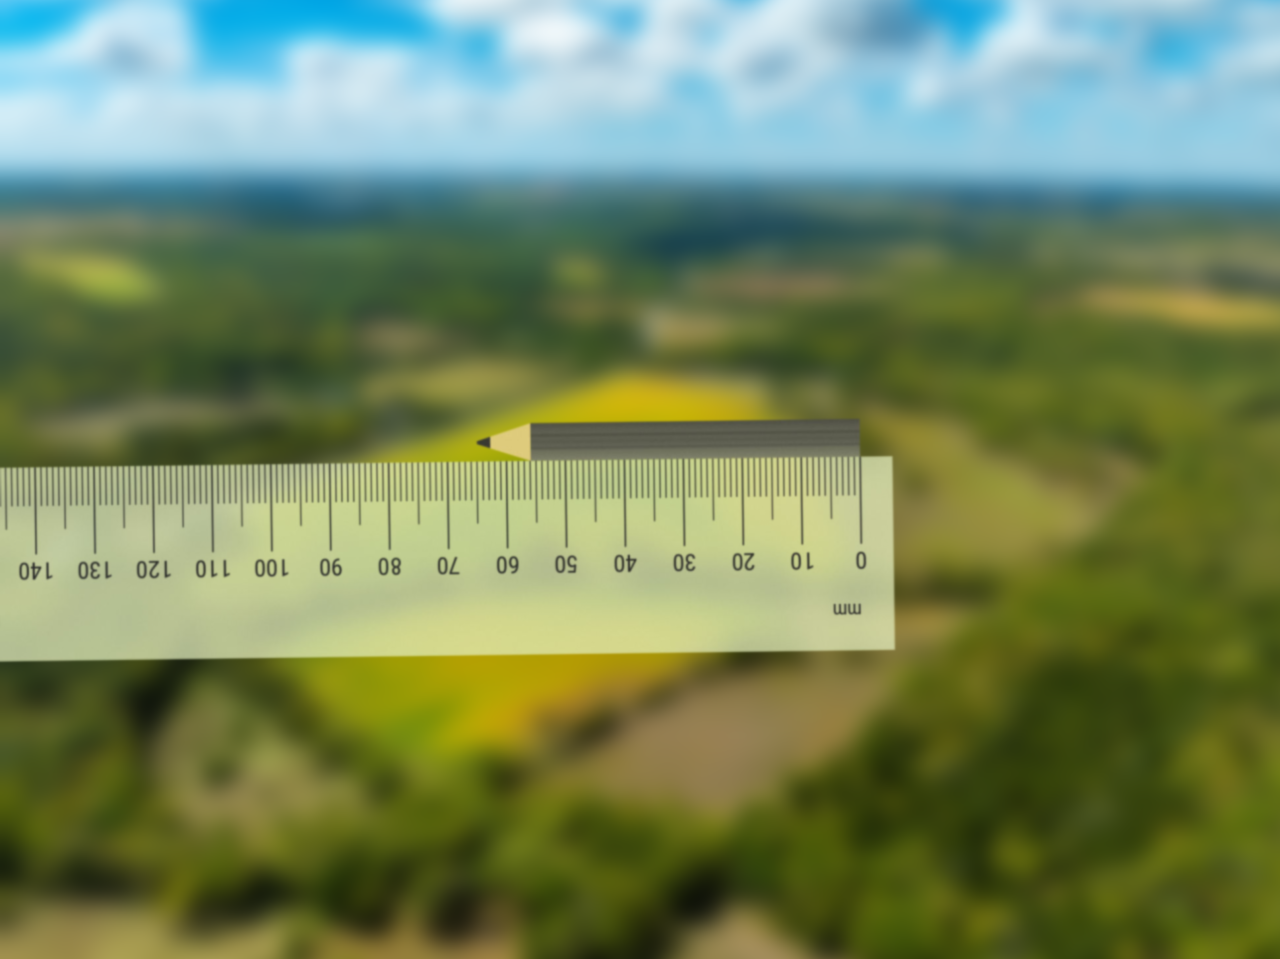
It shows 65 mm
